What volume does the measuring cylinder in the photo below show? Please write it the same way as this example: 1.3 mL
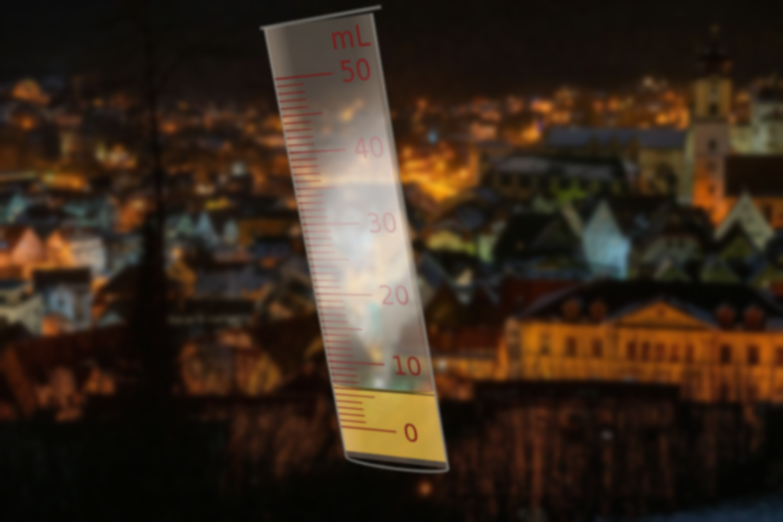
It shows 6 mL
